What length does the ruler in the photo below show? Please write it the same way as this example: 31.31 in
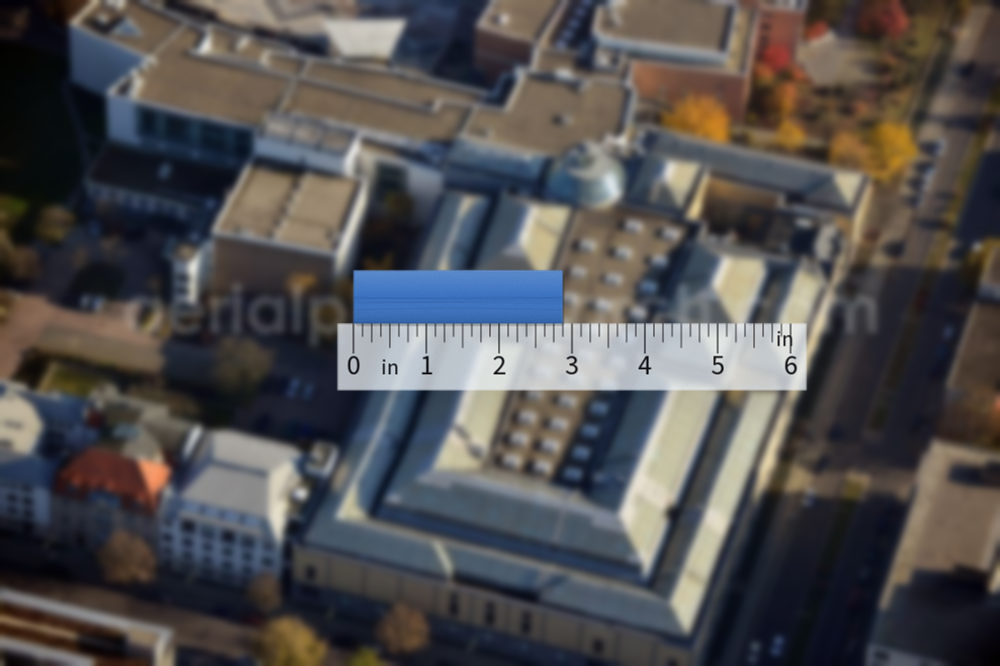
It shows 2.875 in
